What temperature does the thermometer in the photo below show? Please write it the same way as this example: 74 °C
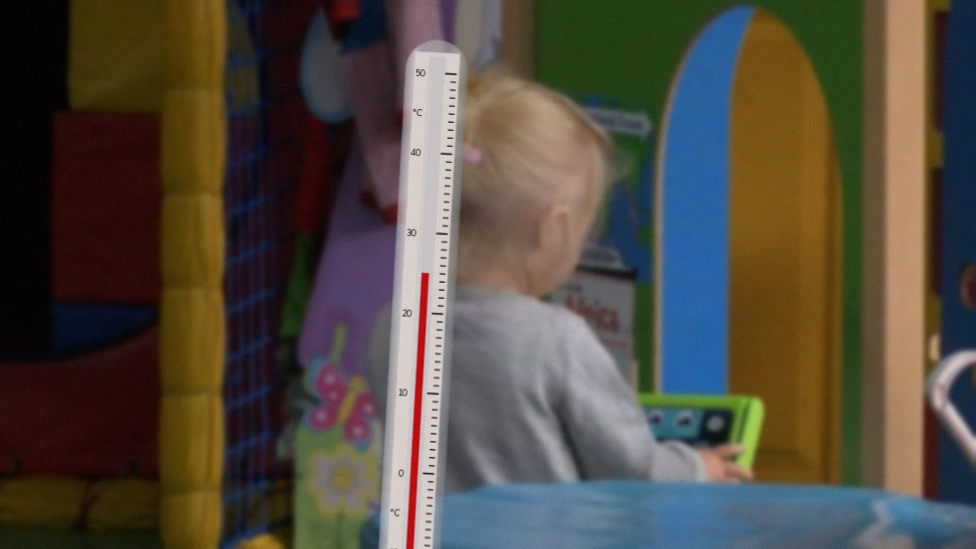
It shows 25 °C
